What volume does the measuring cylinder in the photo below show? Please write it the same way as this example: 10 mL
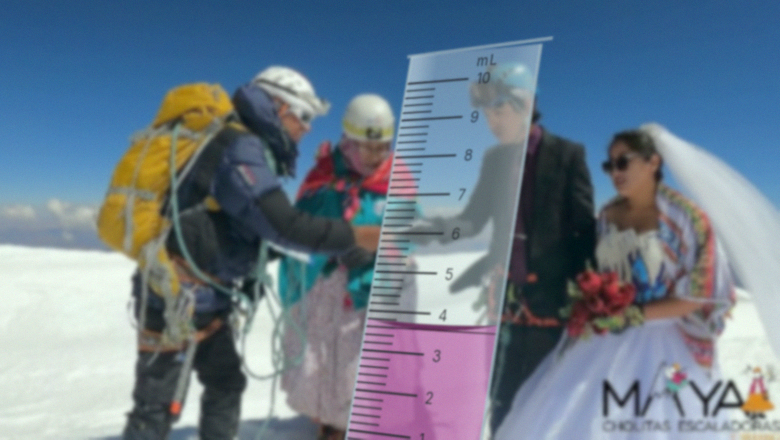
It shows 3.6 mL
